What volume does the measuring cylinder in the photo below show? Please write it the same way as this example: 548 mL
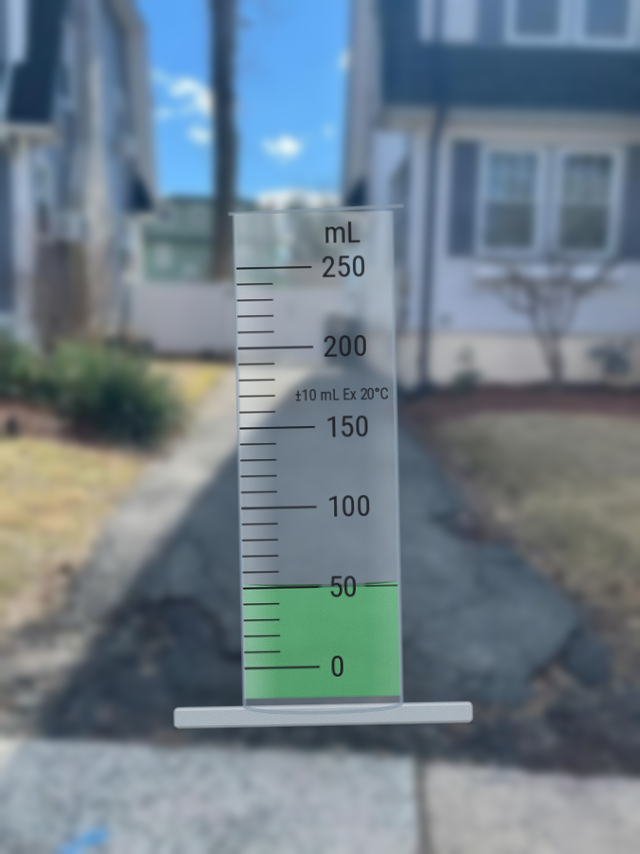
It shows 50 mL
